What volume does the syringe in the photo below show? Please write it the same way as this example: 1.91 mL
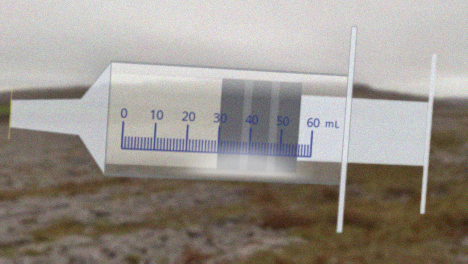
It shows 30 mL
